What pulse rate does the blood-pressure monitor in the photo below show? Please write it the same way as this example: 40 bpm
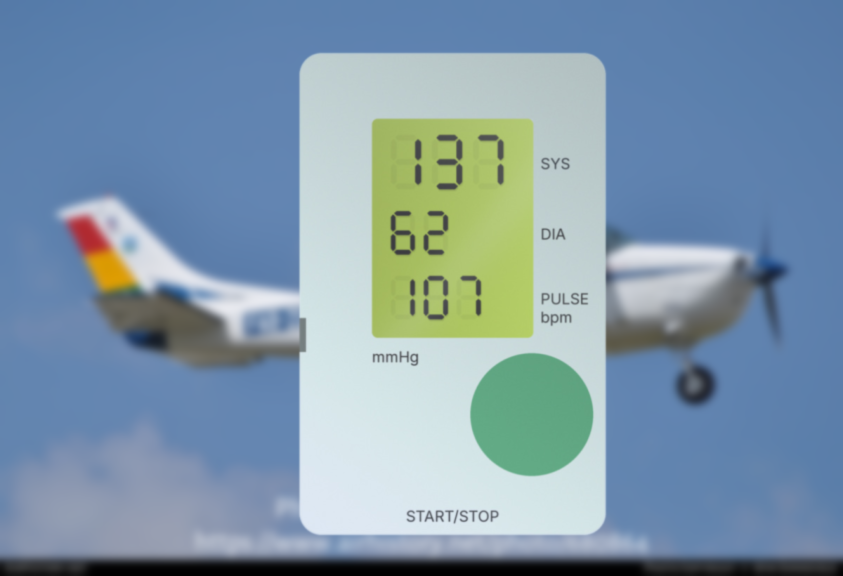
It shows 107 bpm
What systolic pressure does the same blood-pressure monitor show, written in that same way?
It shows 137 mmHg
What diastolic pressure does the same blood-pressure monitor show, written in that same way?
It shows 62 mmHg
